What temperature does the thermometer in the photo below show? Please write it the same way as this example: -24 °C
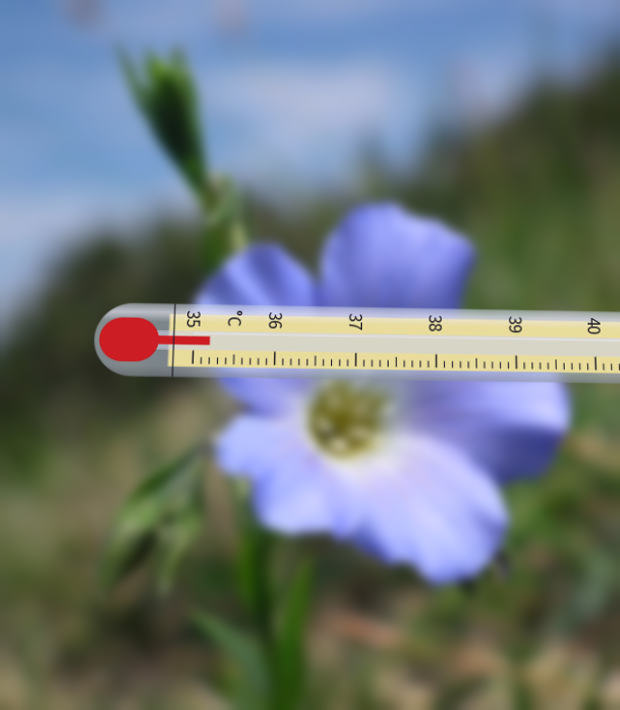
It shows 35.2 °C
